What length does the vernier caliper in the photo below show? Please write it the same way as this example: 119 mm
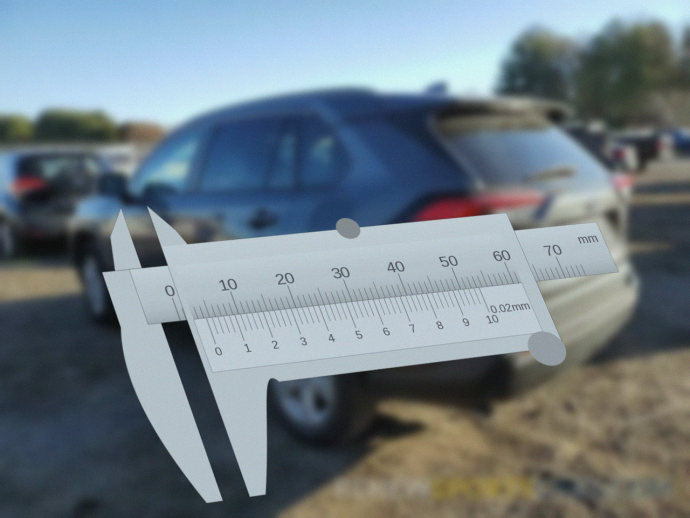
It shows 4.4 mm
